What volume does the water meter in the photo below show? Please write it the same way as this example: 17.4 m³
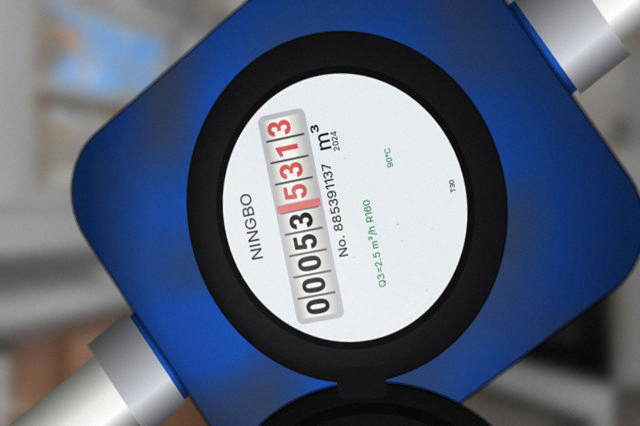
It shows 53.5313 m³
